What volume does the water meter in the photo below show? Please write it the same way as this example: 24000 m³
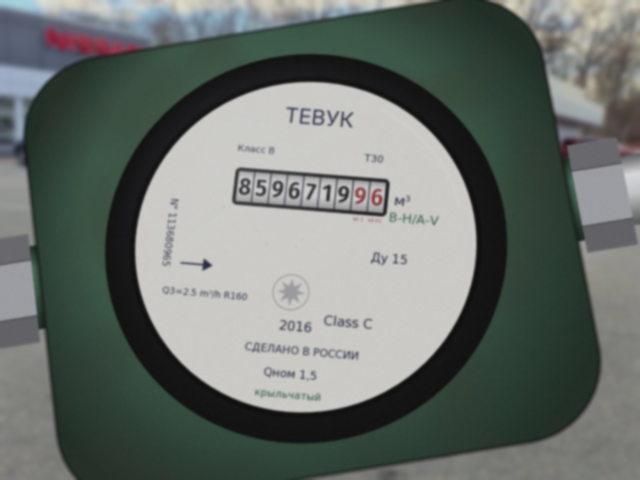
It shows 8596719.96 m³
